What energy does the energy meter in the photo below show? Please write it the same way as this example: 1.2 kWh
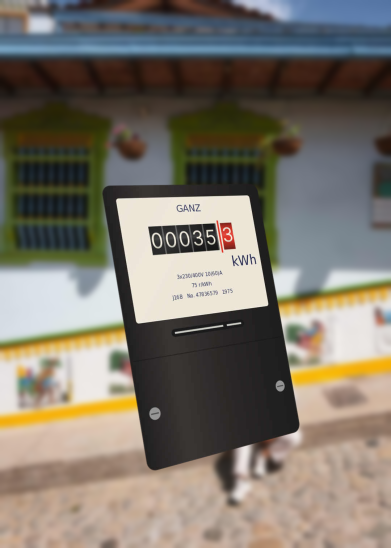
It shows 35.3 kWh
